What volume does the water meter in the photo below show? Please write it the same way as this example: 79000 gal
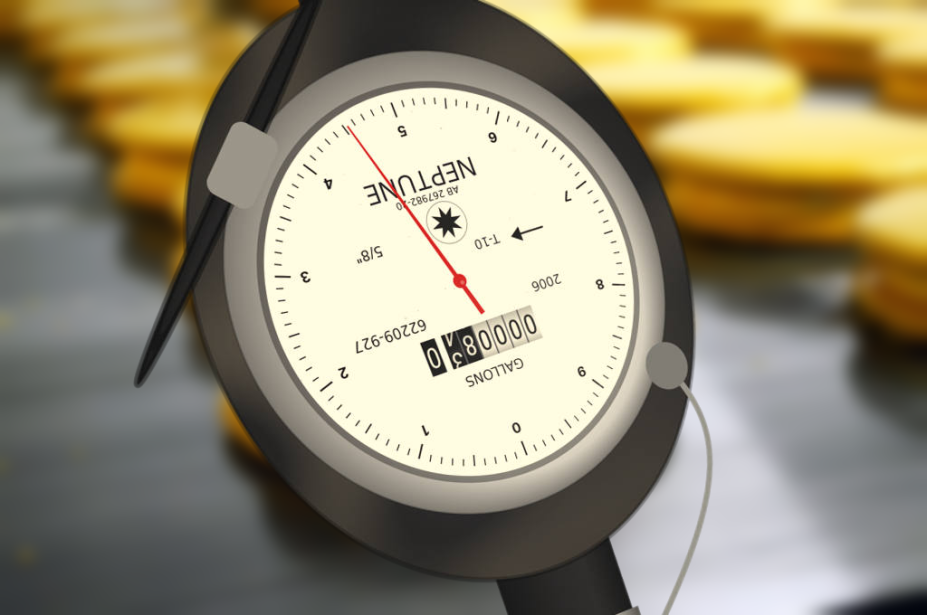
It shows 834.5 gal
